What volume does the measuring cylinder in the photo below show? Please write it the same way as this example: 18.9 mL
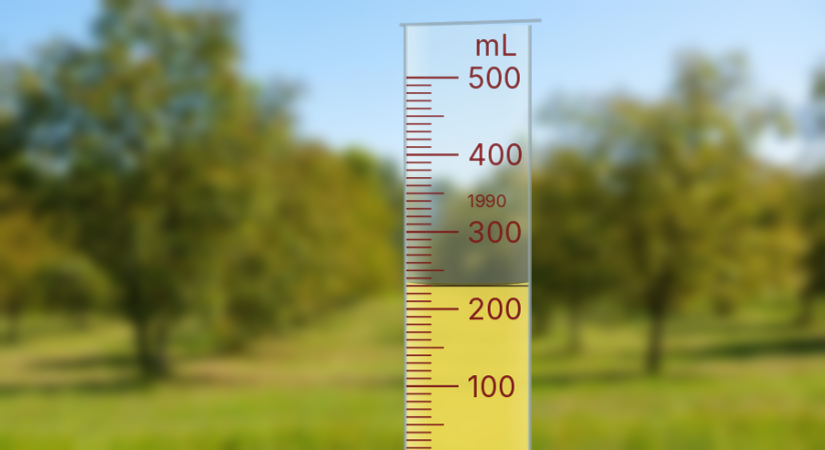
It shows 230 mL
